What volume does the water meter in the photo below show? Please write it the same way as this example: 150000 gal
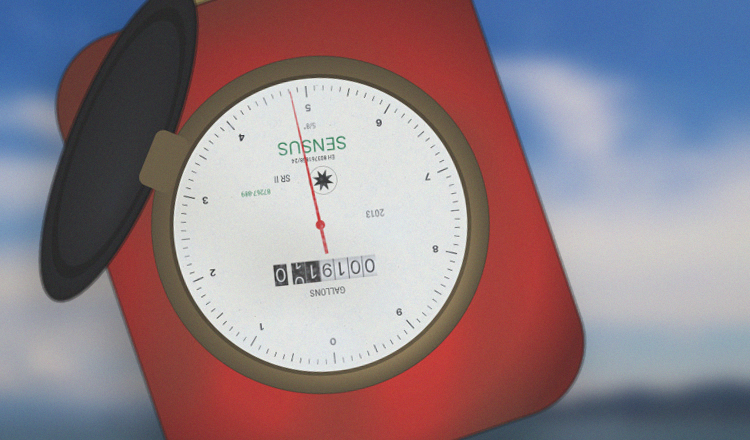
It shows 19104.8 gal
